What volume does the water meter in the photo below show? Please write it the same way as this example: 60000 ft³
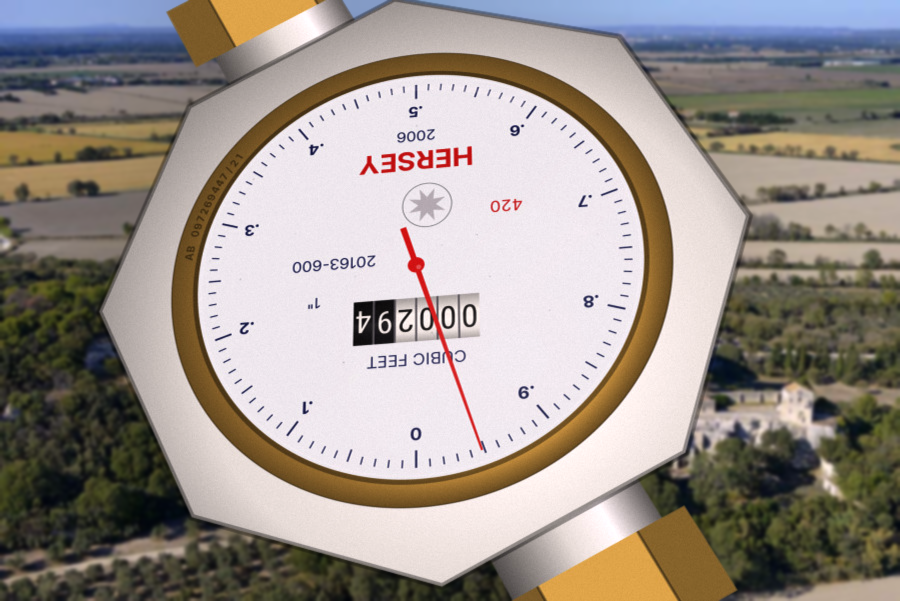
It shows 293.95 ft³
